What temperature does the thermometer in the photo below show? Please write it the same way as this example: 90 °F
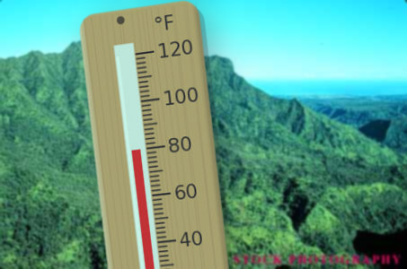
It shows 80 °F
